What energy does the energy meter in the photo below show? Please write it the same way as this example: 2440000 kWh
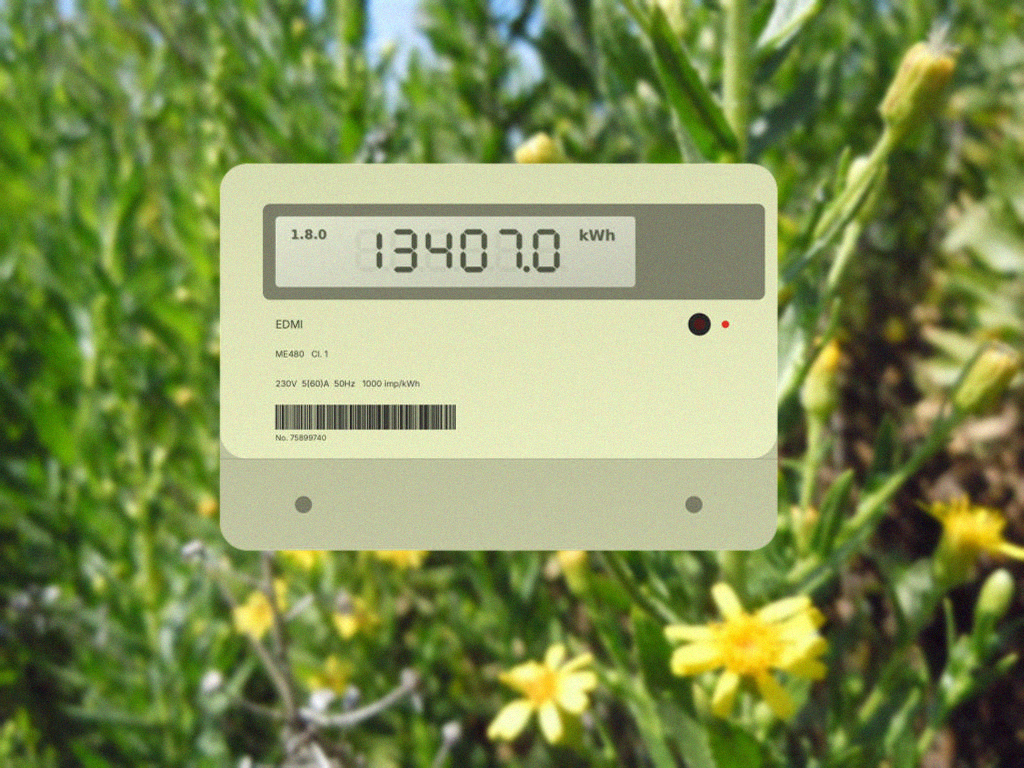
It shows 13407.0 kWh
